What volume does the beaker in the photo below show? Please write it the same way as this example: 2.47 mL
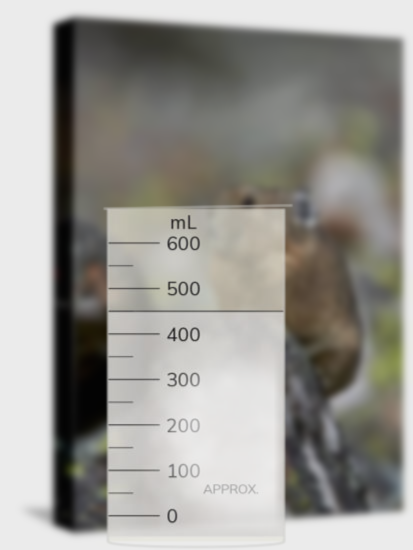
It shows 450 mL
